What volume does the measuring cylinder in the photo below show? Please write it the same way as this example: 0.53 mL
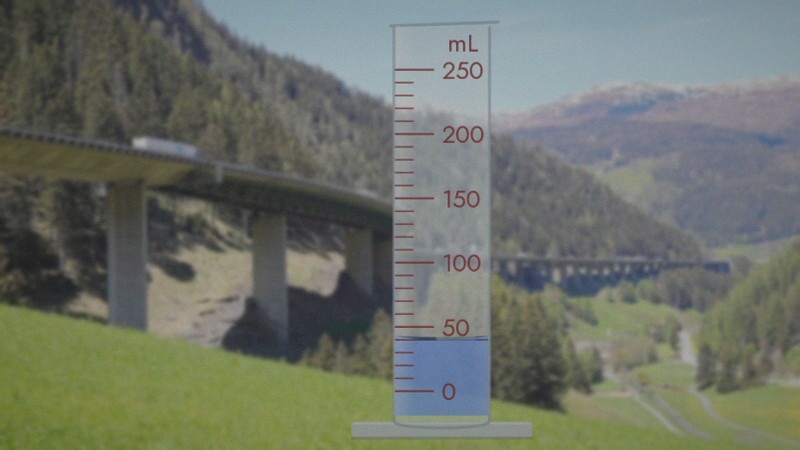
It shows 40 mL
